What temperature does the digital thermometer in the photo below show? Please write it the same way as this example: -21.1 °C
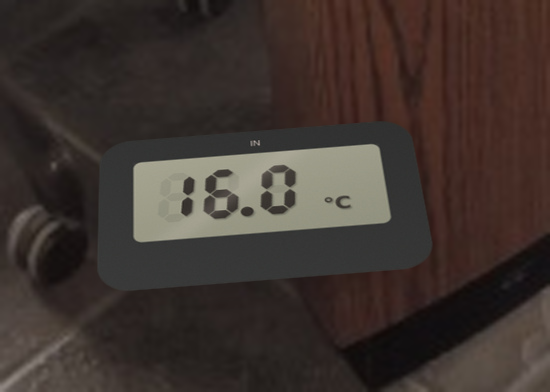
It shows 16.0 °C
